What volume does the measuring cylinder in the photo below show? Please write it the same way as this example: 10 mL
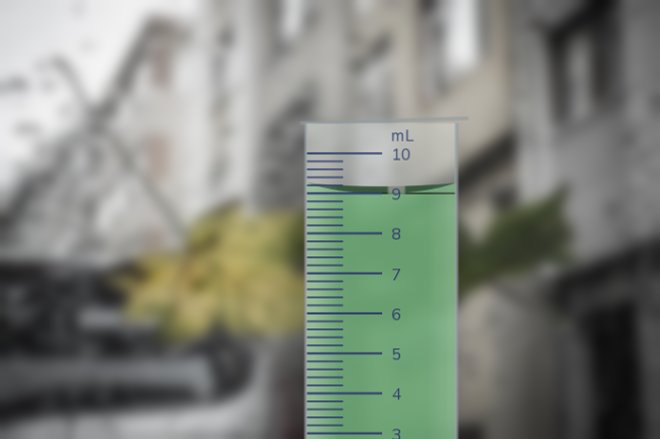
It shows 9 mL
